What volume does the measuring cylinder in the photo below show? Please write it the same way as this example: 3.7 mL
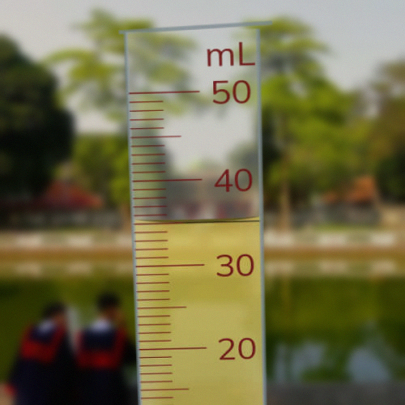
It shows 35 mL
